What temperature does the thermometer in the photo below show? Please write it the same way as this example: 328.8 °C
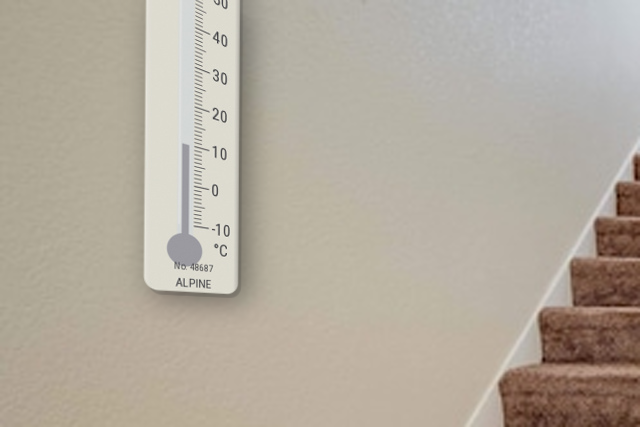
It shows 10 °C
